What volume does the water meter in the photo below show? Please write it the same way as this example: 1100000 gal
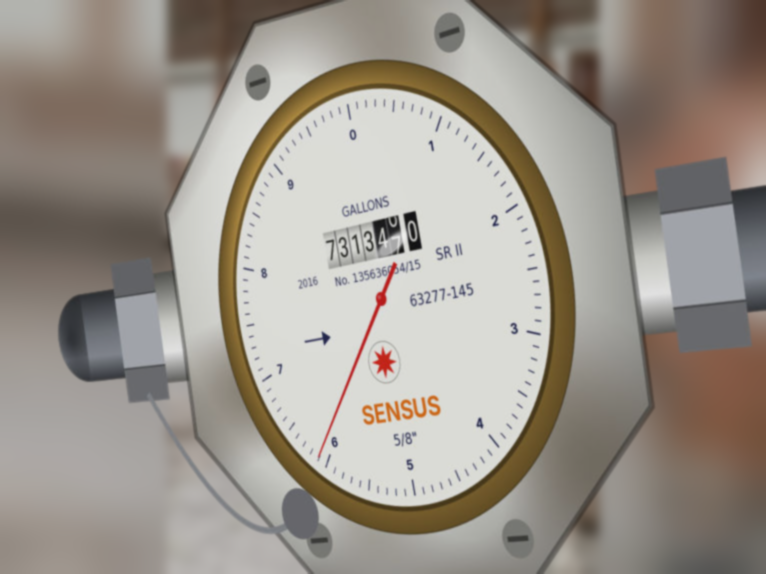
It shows 7313466.1 gal
